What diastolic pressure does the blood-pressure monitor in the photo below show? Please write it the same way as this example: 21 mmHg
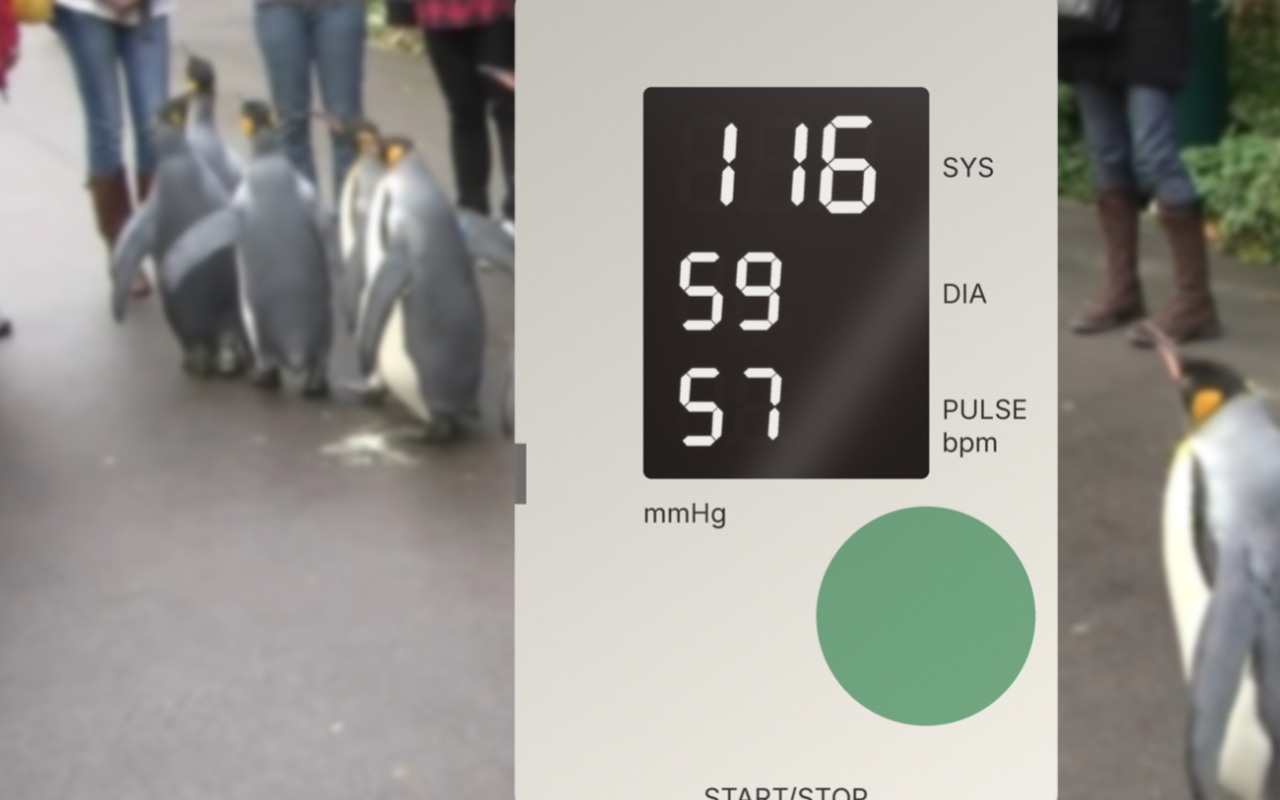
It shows 59 mmHg
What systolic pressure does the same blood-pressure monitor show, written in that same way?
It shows 116 mmHg
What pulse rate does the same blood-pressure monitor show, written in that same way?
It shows 57 bpm
